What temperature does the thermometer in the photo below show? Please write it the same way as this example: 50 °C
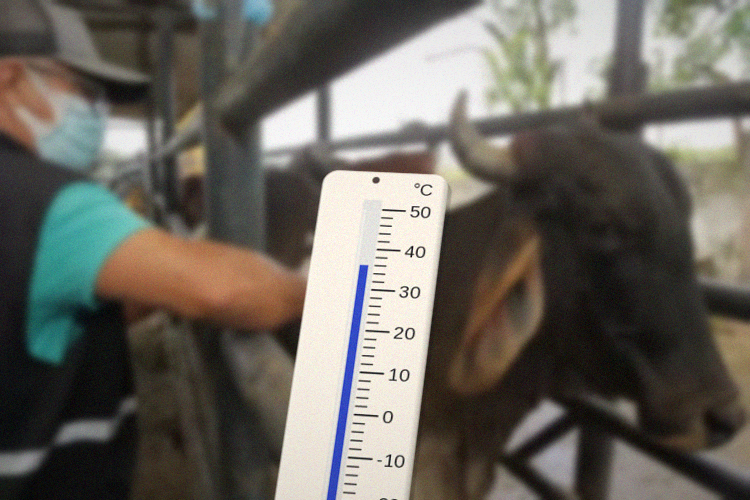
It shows 36 °C
